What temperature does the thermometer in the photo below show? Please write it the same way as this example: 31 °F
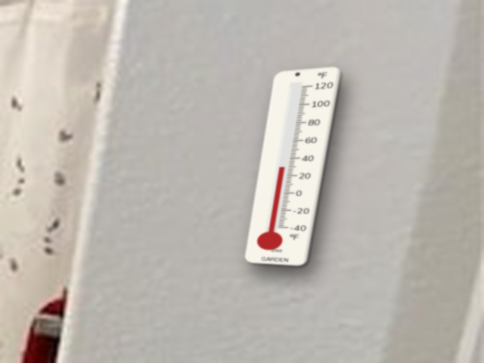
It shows 30 °F
